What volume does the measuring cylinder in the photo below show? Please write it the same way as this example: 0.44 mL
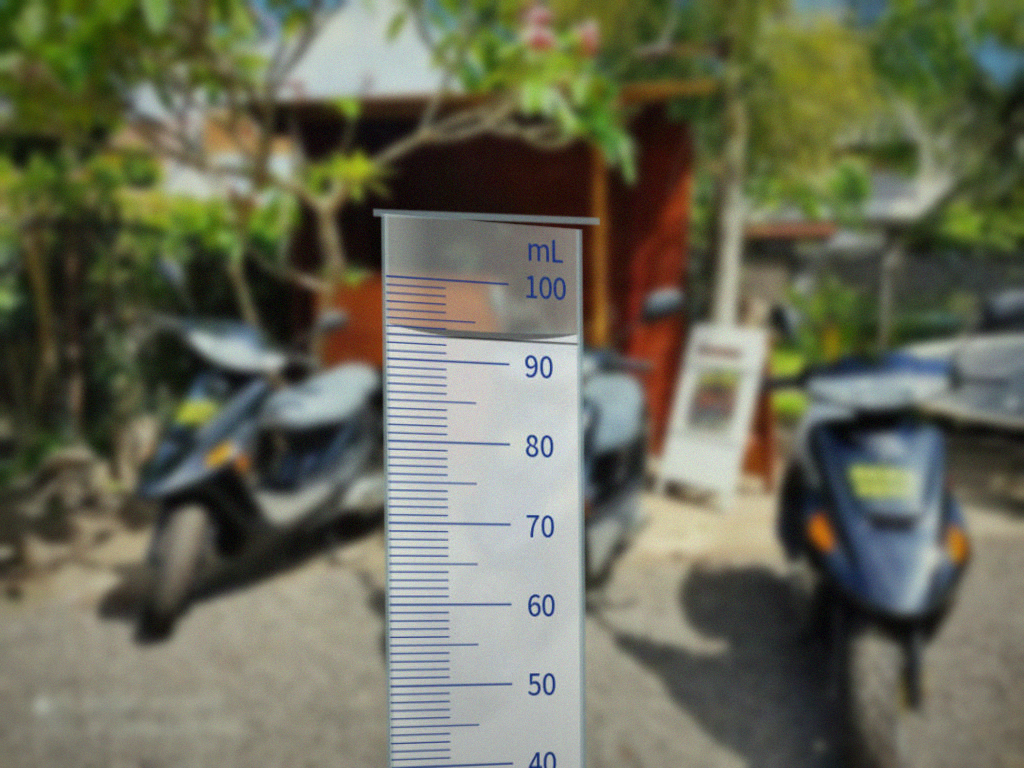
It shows 93 mL
